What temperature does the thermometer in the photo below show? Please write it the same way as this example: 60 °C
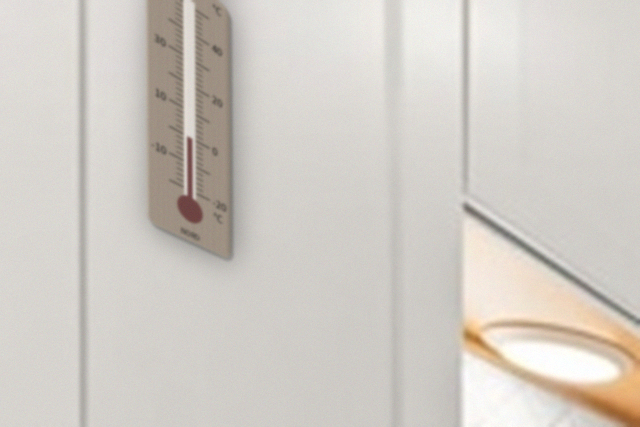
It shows 0 °C
